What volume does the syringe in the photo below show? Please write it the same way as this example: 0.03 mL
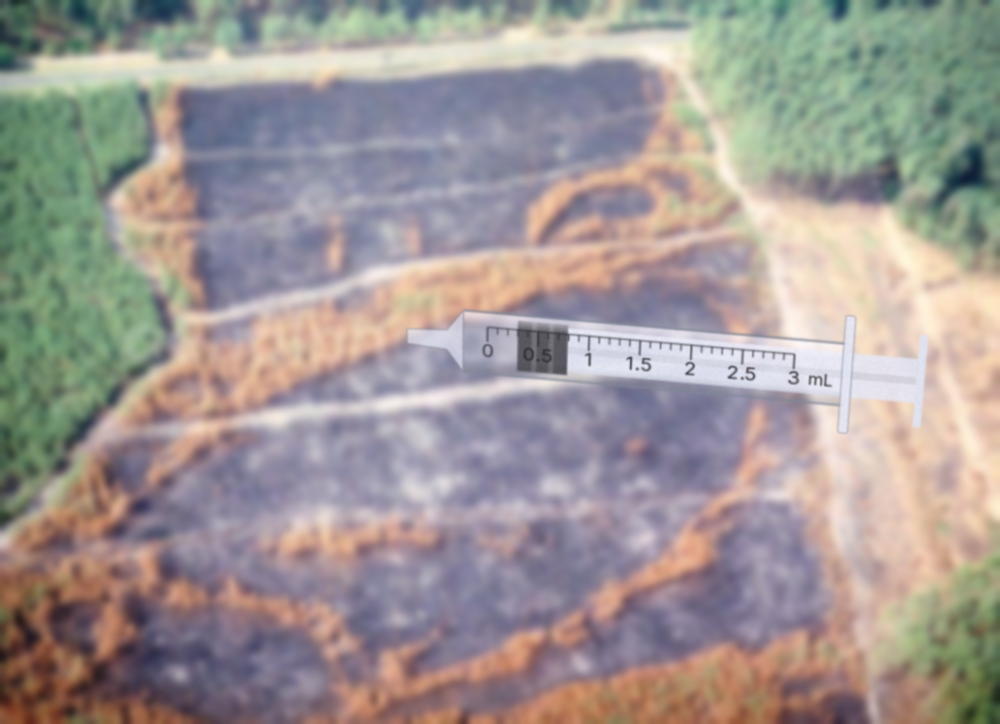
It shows 0.3 mL
